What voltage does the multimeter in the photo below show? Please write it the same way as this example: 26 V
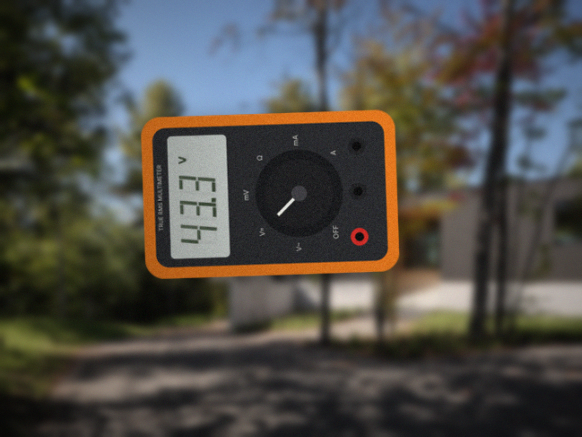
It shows 43.3 V
